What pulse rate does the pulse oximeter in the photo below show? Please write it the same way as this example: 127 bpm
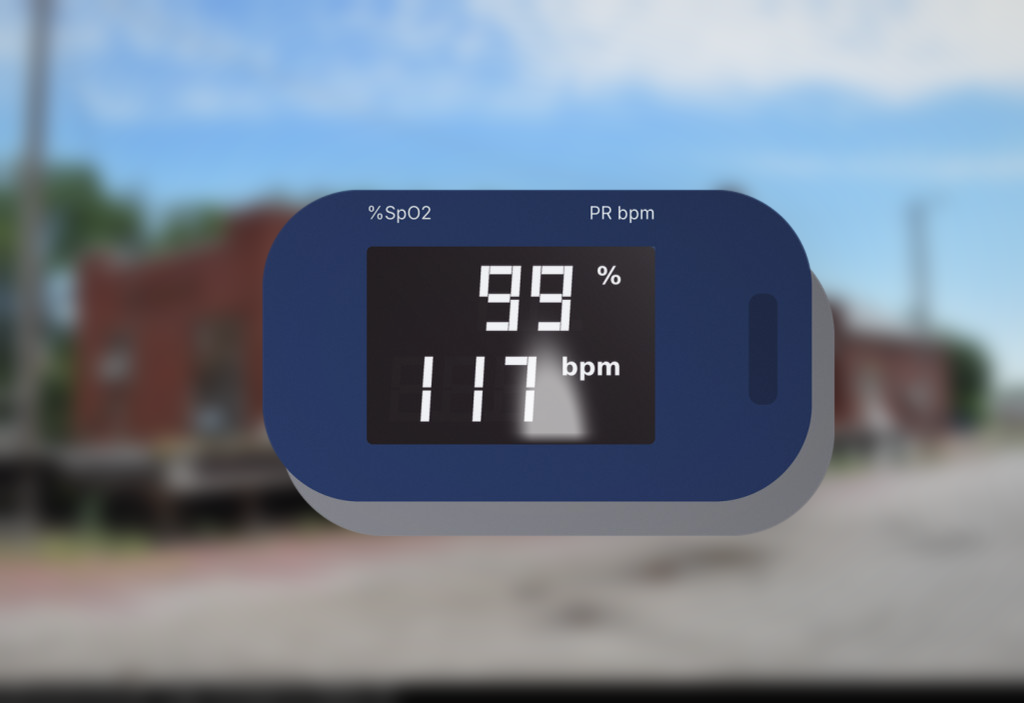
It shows 117 bpm
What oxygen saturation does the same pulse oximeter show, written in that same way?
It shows 99 %
